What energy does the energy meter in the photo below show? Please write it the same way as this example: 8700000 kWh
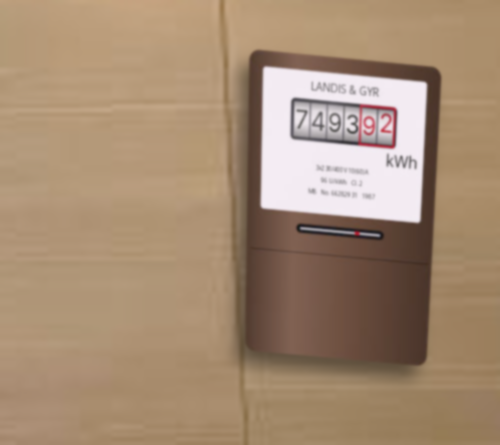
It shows 7493.92 kWh
